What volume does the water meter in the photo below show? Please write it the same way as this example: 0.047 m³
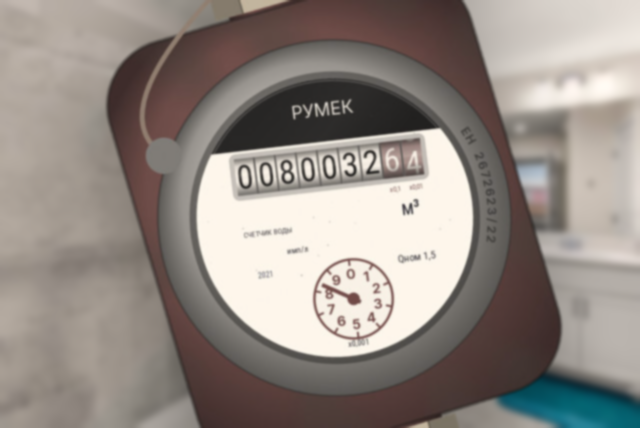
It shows 80032.638 m³
